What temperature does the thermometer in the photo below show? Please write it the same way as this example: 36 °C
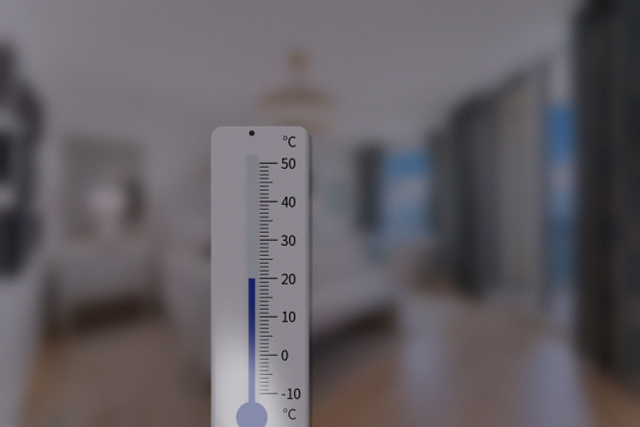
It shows 20 °C
